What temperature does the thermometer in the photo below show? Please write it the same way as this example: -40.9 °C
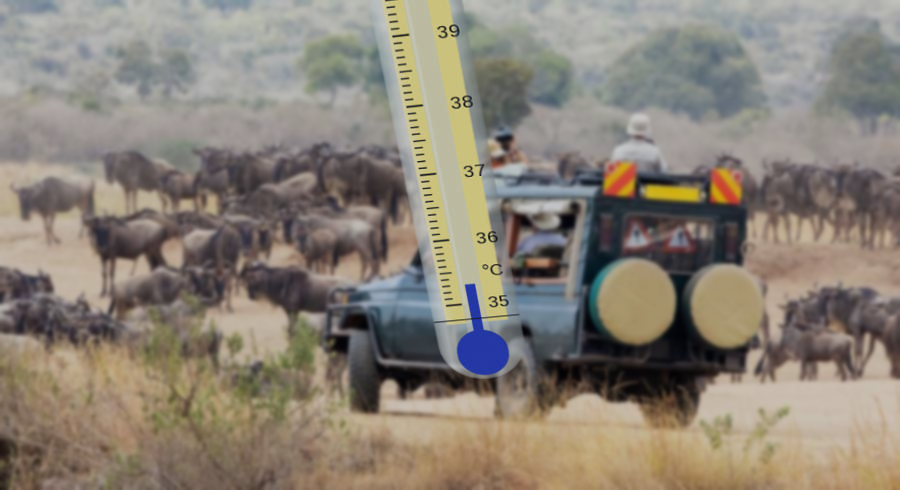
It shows 35.3 °C
